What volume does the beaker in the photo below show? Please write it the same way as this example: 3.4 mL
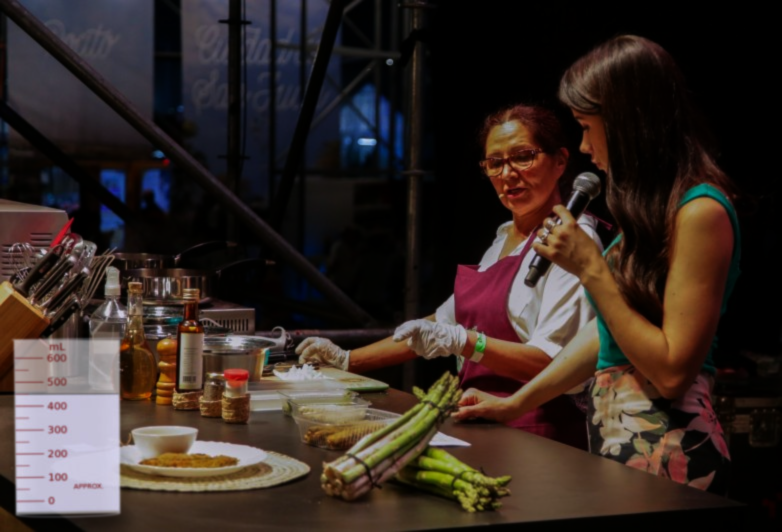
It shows 450 mL
